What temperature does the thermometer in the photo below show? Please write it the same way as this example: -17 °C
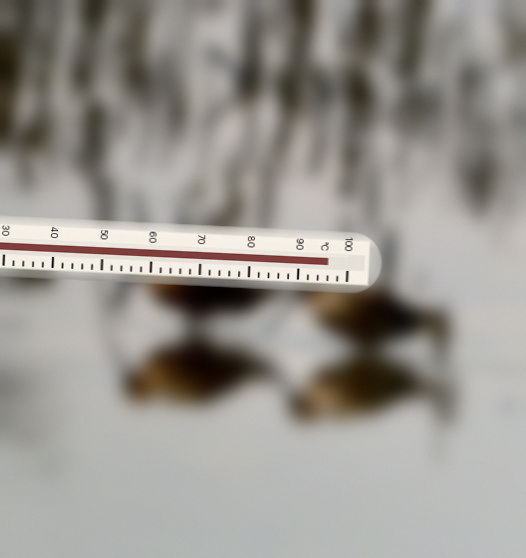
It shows 96 °C
